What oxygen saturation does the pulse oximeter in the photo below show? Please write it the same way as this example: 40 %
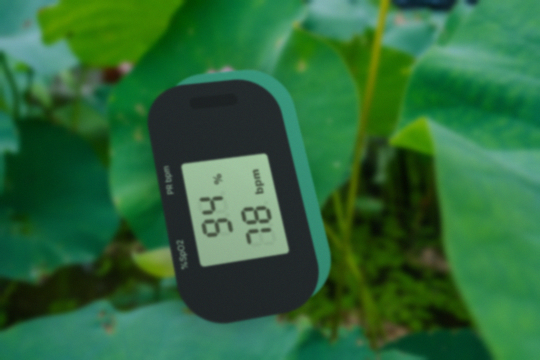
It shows 94 %
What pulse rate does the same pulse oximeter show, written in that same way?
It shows 78 bpm
